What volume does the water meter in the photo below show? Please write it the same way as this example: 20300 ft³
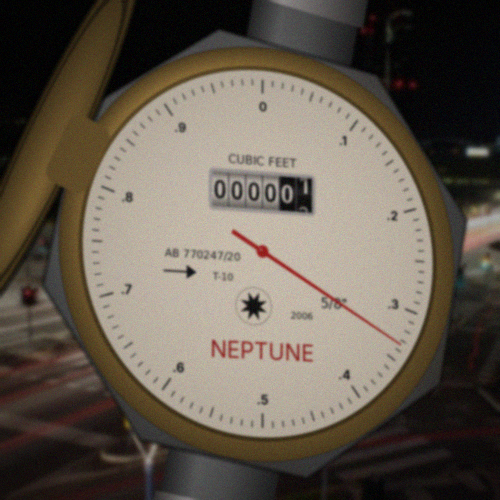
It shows 1.33 ft³
